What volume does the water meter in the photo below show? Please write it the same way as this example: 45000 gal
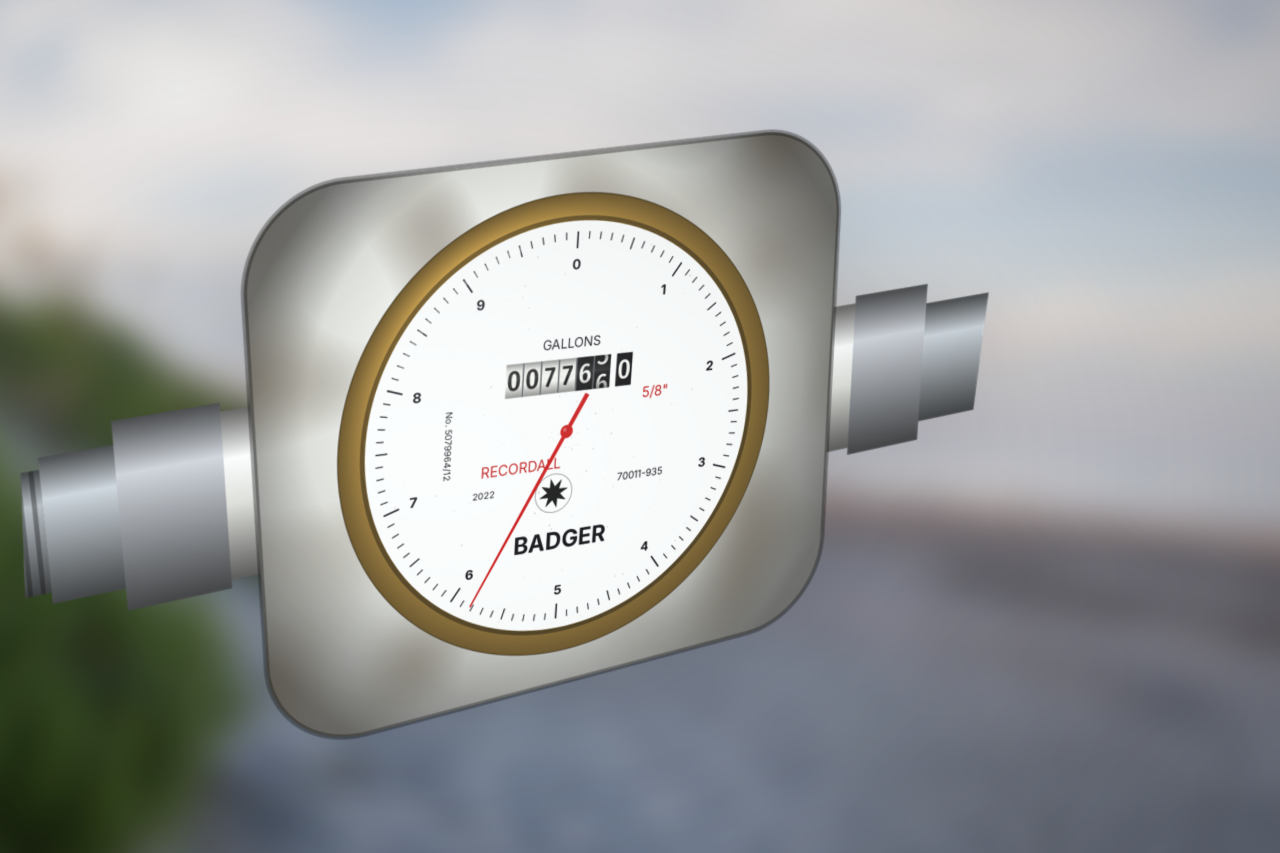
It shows 77655.8 gal
